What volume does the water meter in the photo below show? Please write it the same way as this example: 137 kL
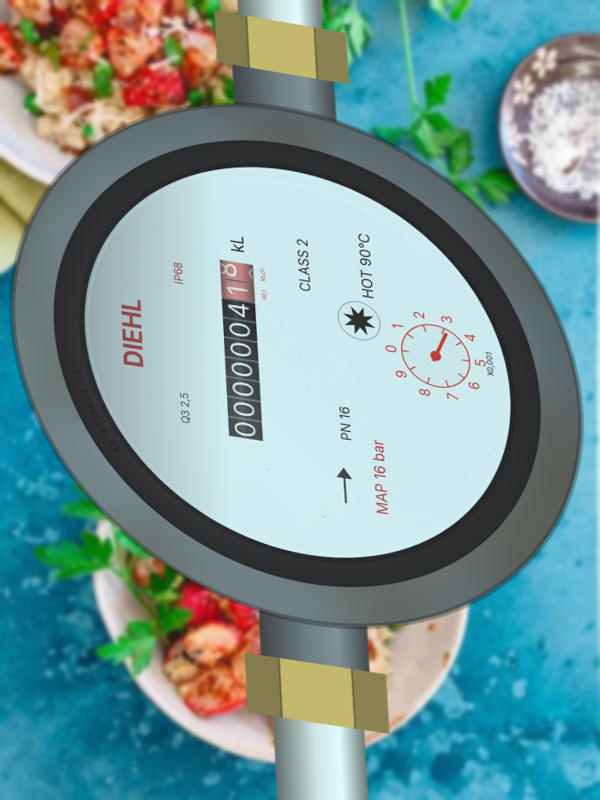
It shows 4.183 kL
